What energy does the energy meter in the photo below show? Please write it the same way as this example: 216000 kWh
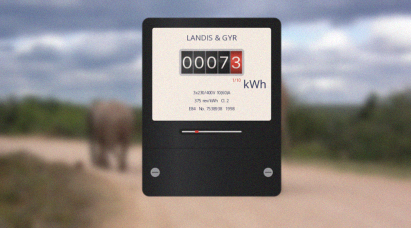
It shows 7.3 kWh
